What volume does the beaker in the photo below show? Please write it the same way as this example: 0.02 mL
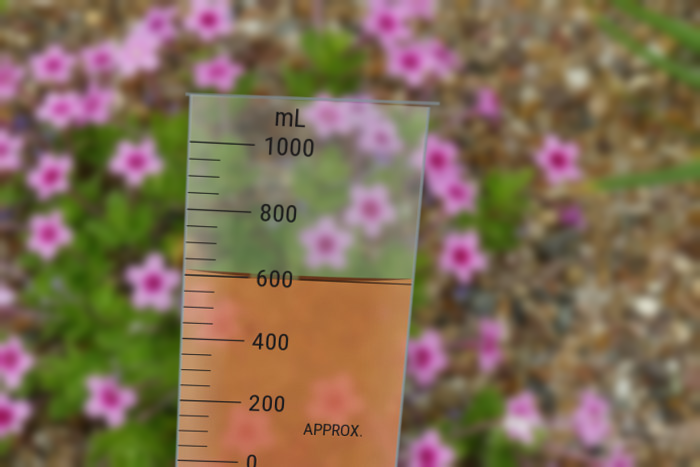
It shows 600 mL
